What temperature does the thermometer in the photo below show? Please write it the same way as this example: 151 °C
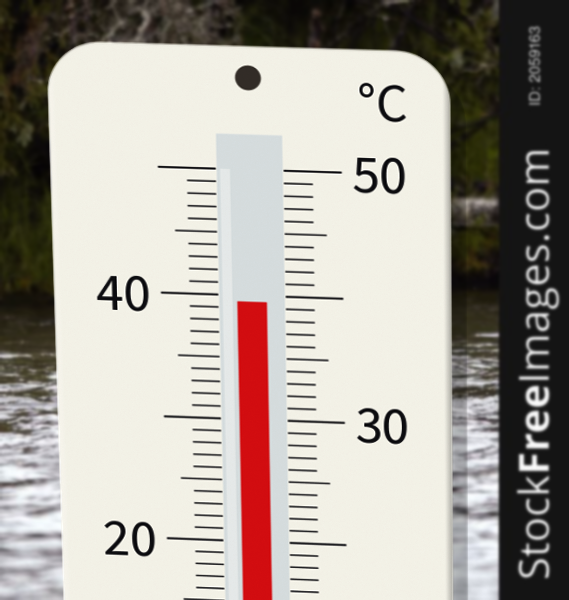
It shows 39.5 °C
